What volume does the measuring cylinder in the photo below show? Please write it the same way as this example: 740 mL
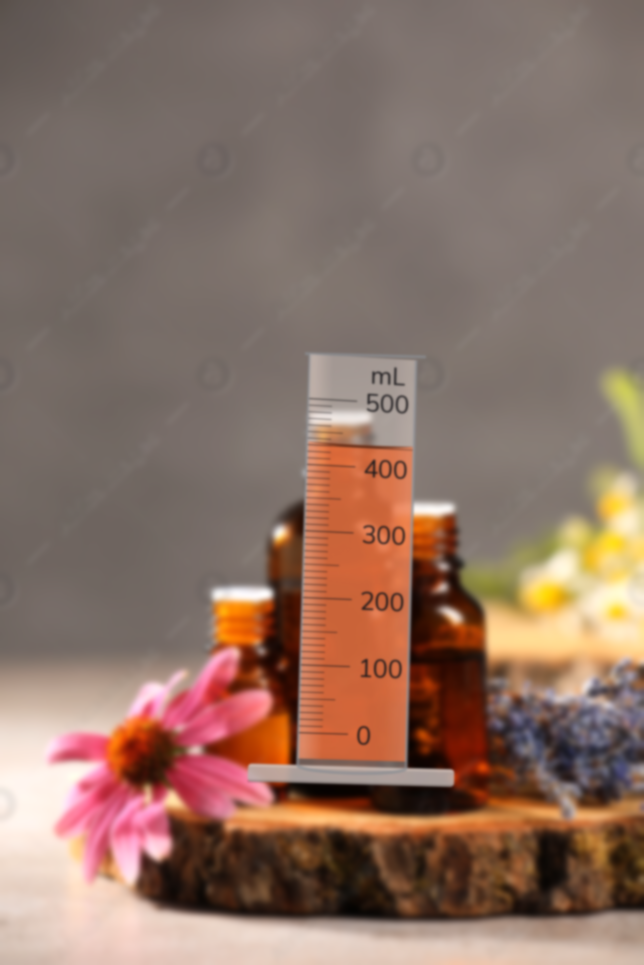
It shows 430 mL
